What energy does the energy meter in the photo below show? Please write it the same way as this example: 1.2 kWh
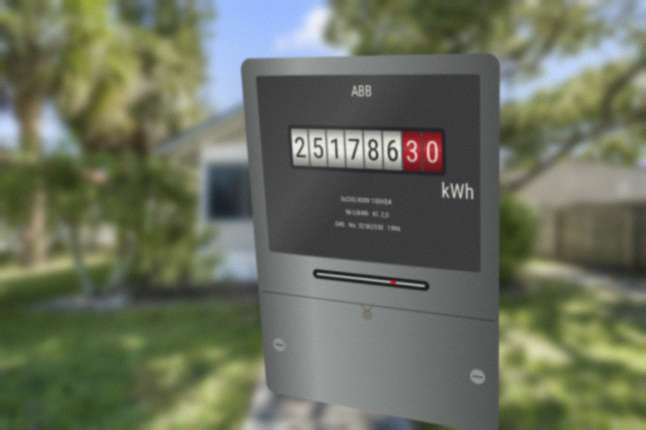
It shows 251786.30 kWh
